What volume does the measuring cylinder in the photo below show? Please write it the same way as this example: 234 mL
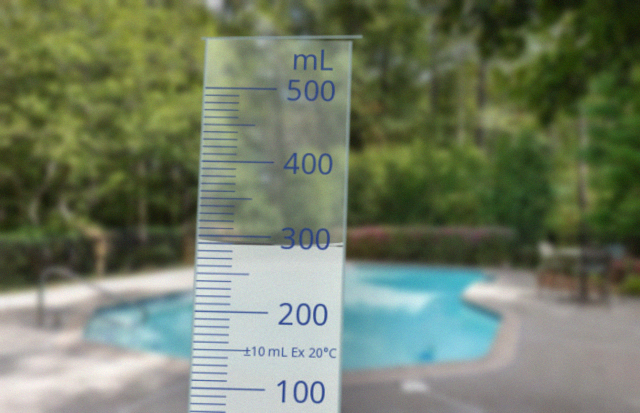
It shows 290 mL
